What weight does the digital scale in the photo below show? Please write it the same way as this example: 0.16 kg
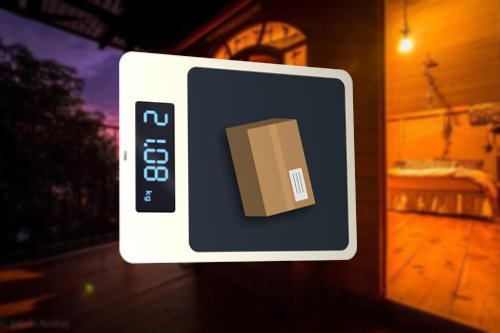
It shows 21.08 kg
